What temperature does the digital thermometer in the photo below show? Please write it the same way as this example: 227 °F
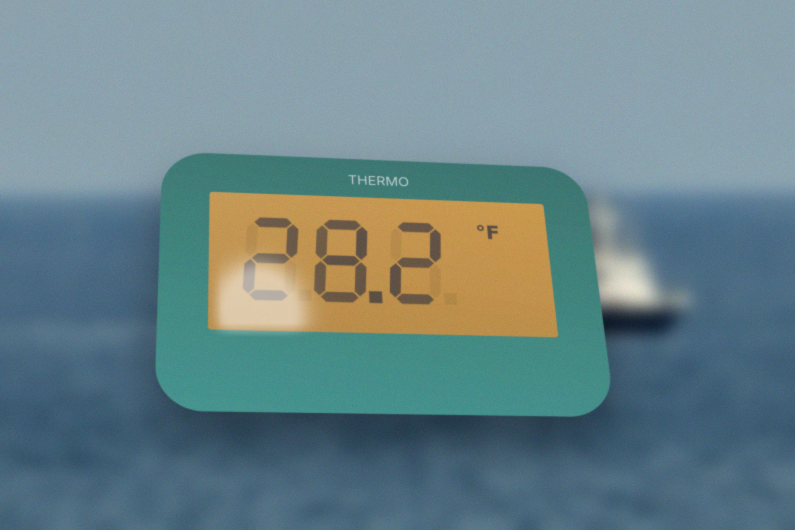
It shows 28.2 °F
